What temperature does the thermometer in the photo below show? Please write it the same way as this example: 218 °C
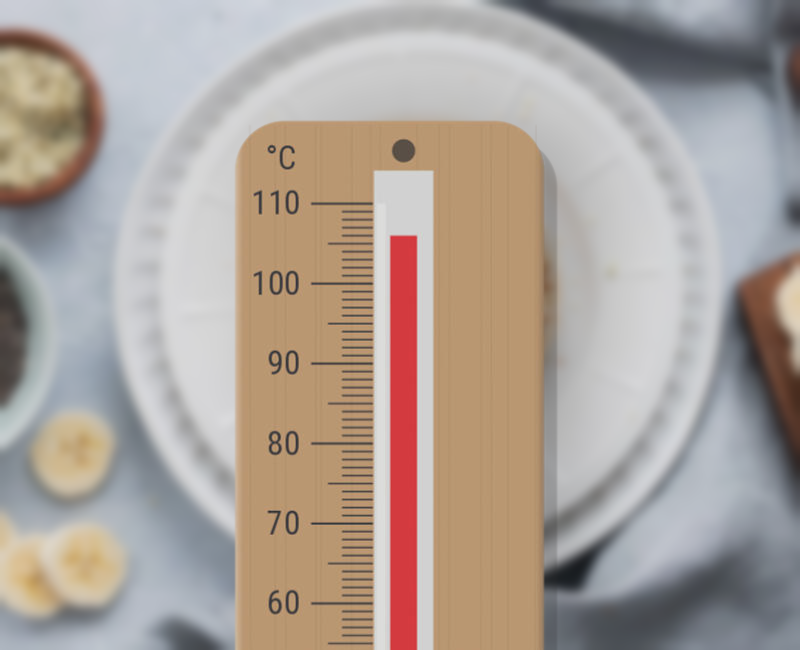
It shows 106 °C
